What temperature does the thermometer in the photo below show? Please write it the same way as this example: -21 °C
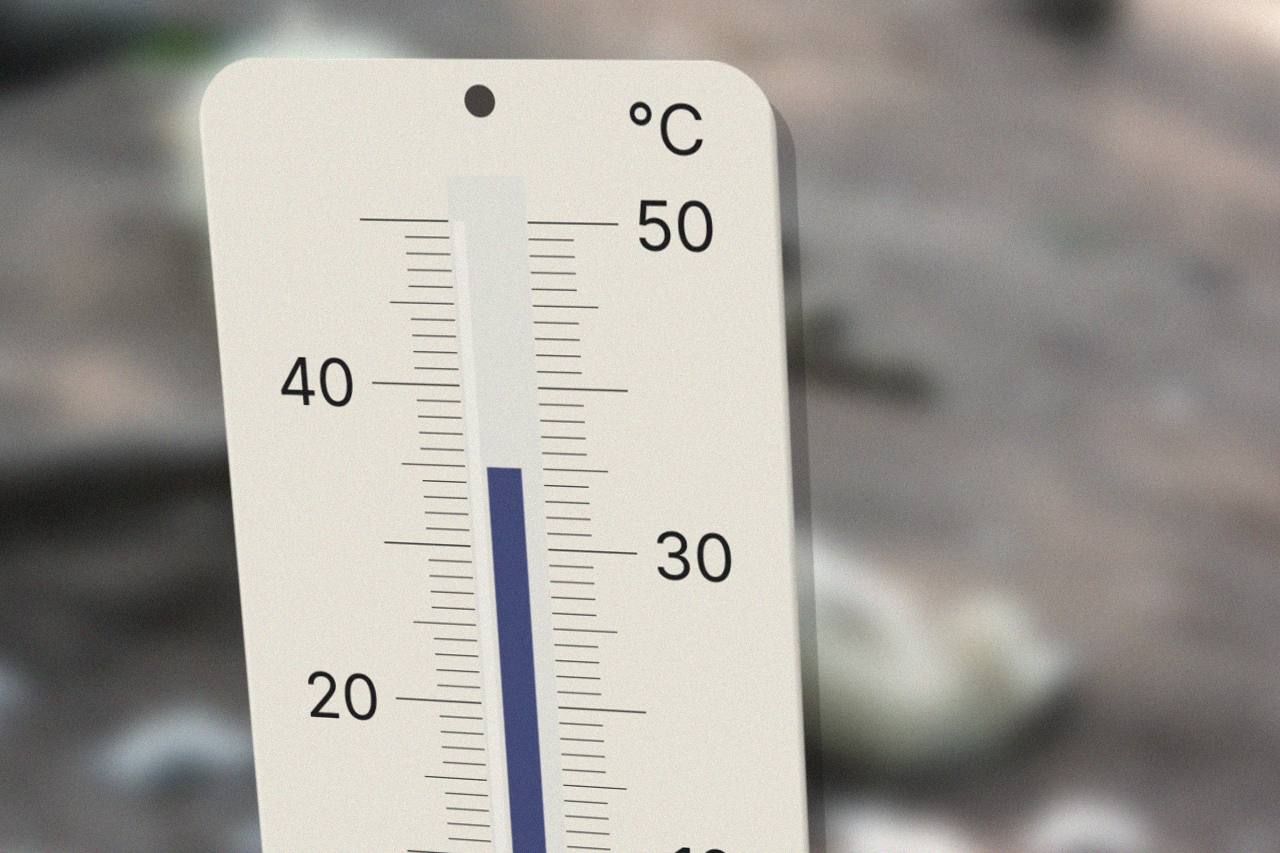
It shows 35 °C
